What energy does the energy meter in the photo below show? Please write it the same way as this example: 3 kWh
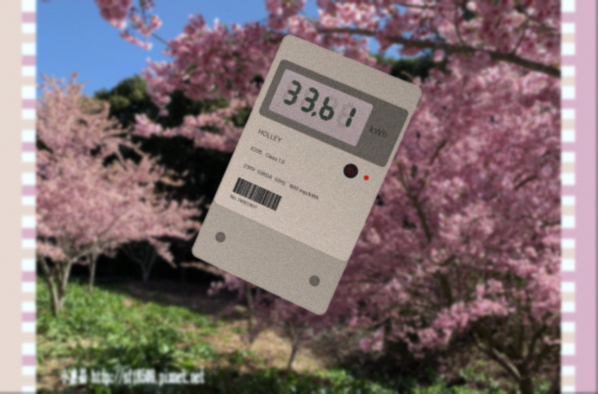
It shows 33.61 kWh
